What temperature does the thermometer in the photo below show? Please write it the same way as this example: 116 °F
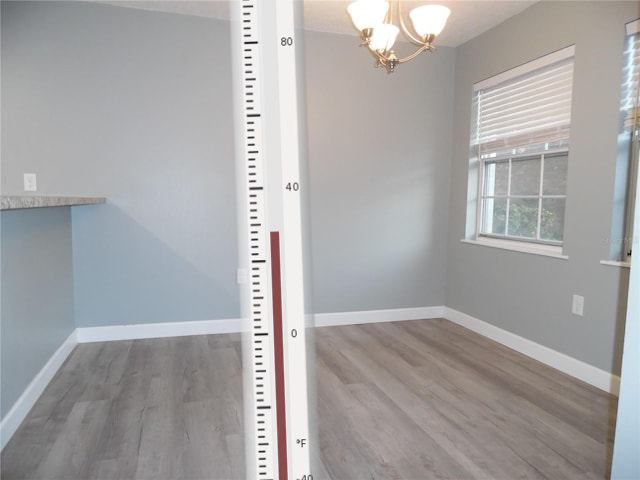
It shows 28 °F
